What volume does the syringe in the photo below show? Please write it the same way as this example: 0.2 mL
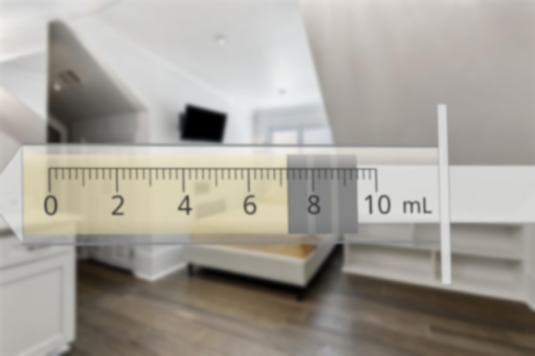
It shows 7.2 mL
